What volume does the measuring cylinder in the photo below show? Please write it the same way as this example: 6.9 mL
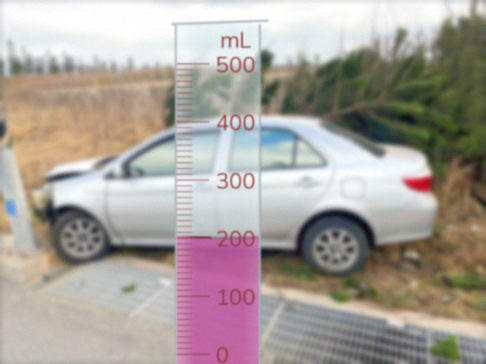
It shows 200 mL
